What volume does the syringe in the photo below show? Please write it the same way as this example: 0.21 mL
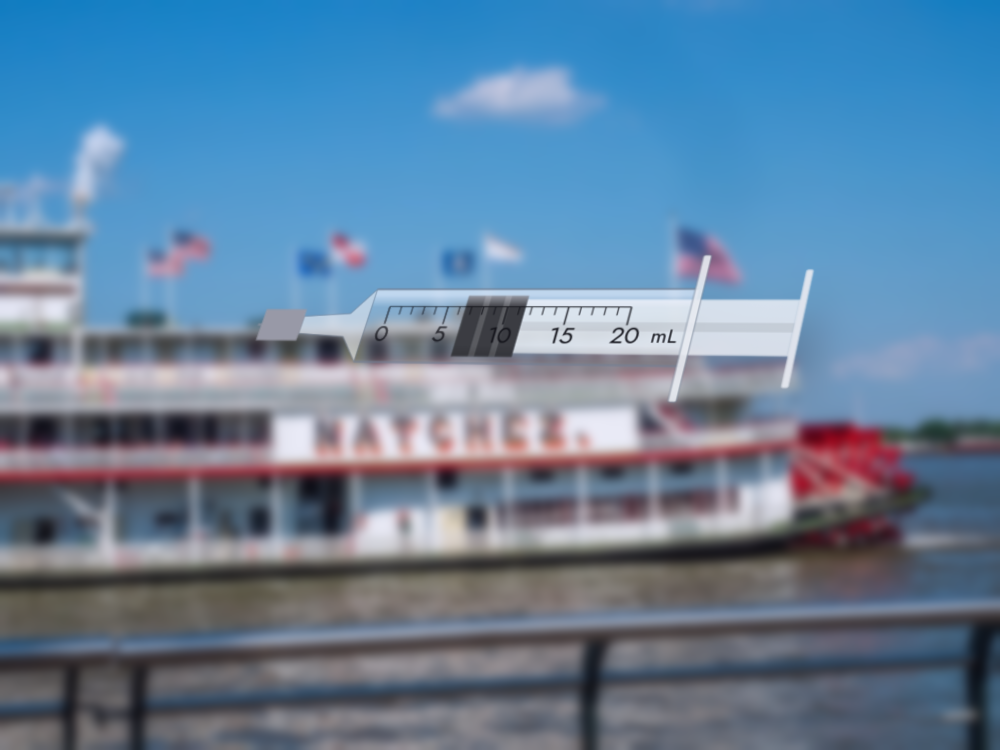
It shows 6.5 mL
